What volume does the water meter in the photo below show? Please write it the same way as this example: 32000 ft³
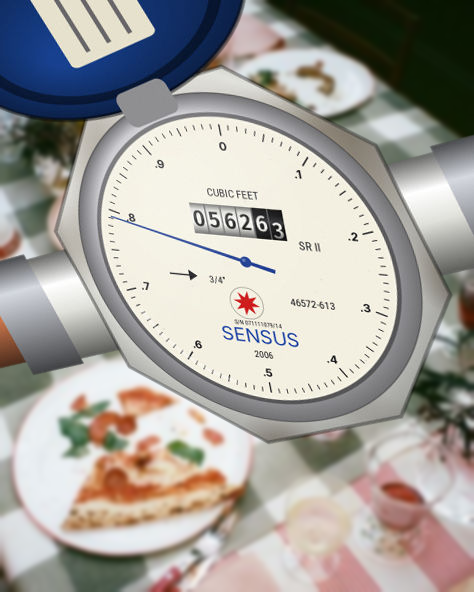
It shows 56262.79 ft³
